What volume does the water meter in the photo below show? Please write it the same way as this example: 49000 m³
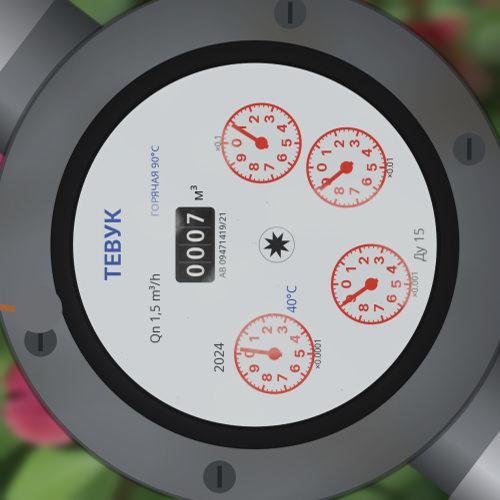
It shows 7.0890 m³
